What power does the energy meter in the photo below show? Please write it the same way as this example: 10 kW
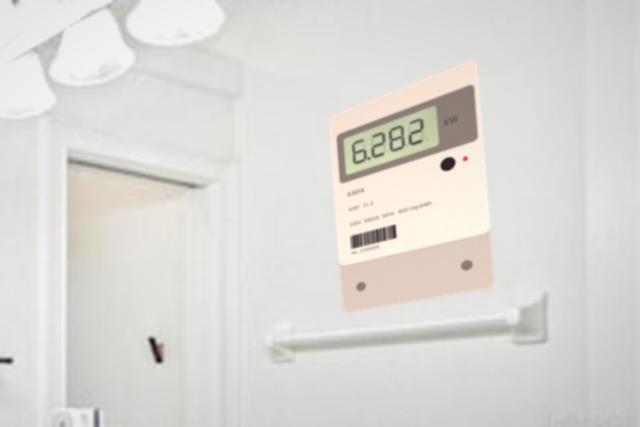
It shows 6.282 kW
